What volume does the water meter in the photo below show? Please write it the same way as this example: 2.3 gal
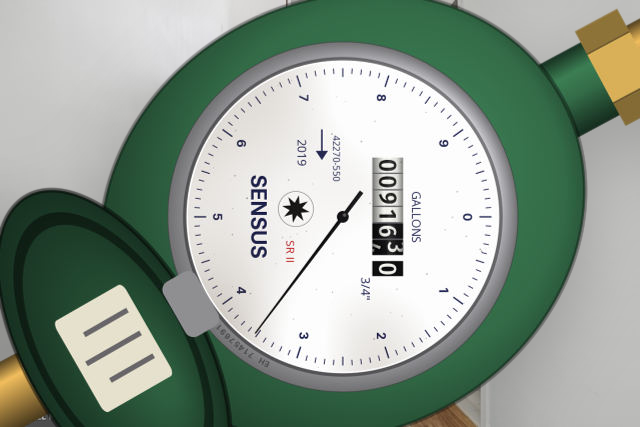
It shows 91633.5 gal
